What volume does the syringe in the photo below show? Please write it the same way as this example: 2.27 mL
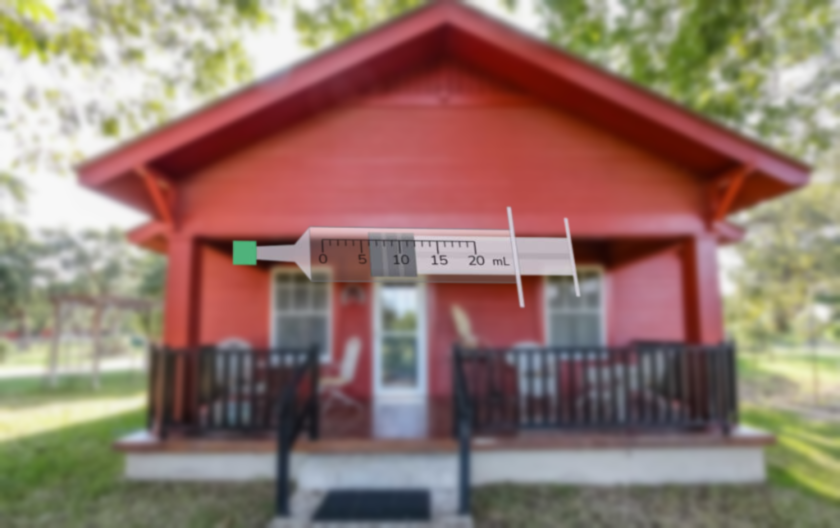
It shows 6 mL
